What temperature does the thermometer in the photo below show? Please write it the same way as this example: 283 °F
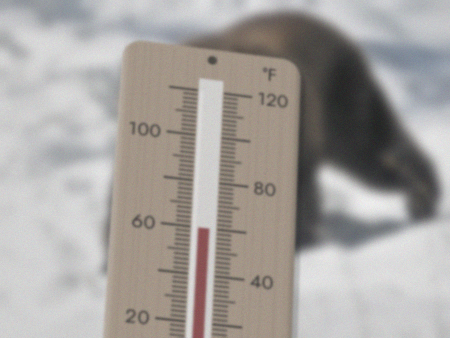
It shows 60 °F
